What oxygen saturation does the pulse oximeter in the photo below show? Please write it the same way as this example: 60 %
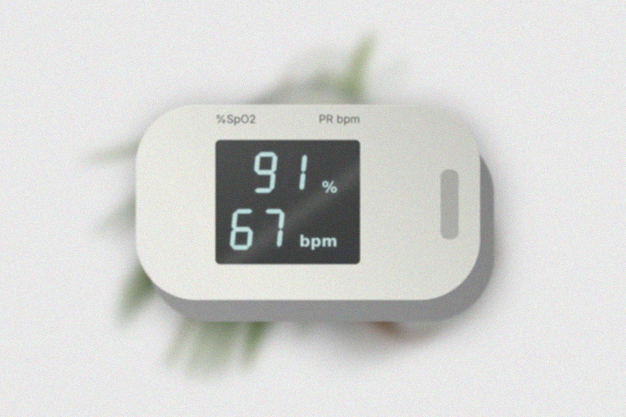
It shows 91 %
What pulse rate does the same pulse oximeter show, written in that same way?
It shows 67 bpm
